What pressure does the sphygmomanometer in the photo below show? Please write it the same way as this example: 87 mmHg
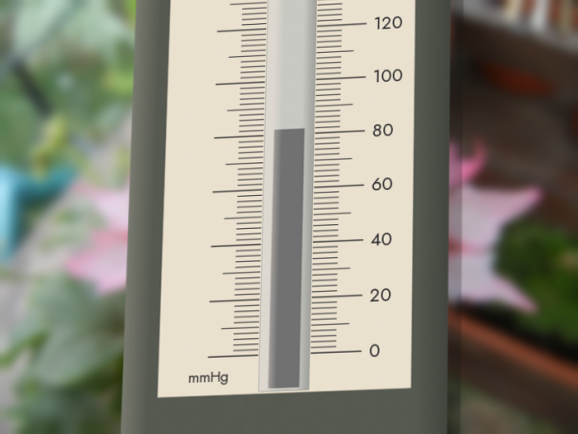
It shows 82 mmHg
